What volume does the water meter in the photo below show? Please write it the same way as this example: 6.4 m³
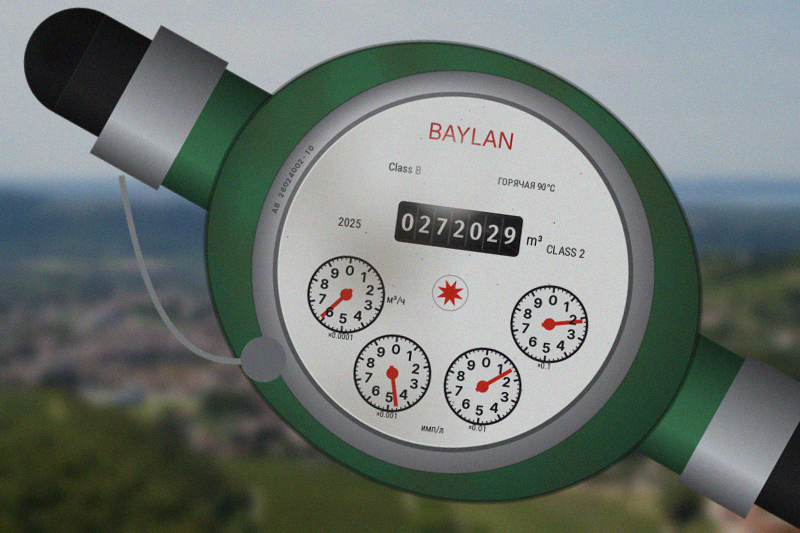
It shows 272029.2146 m³
